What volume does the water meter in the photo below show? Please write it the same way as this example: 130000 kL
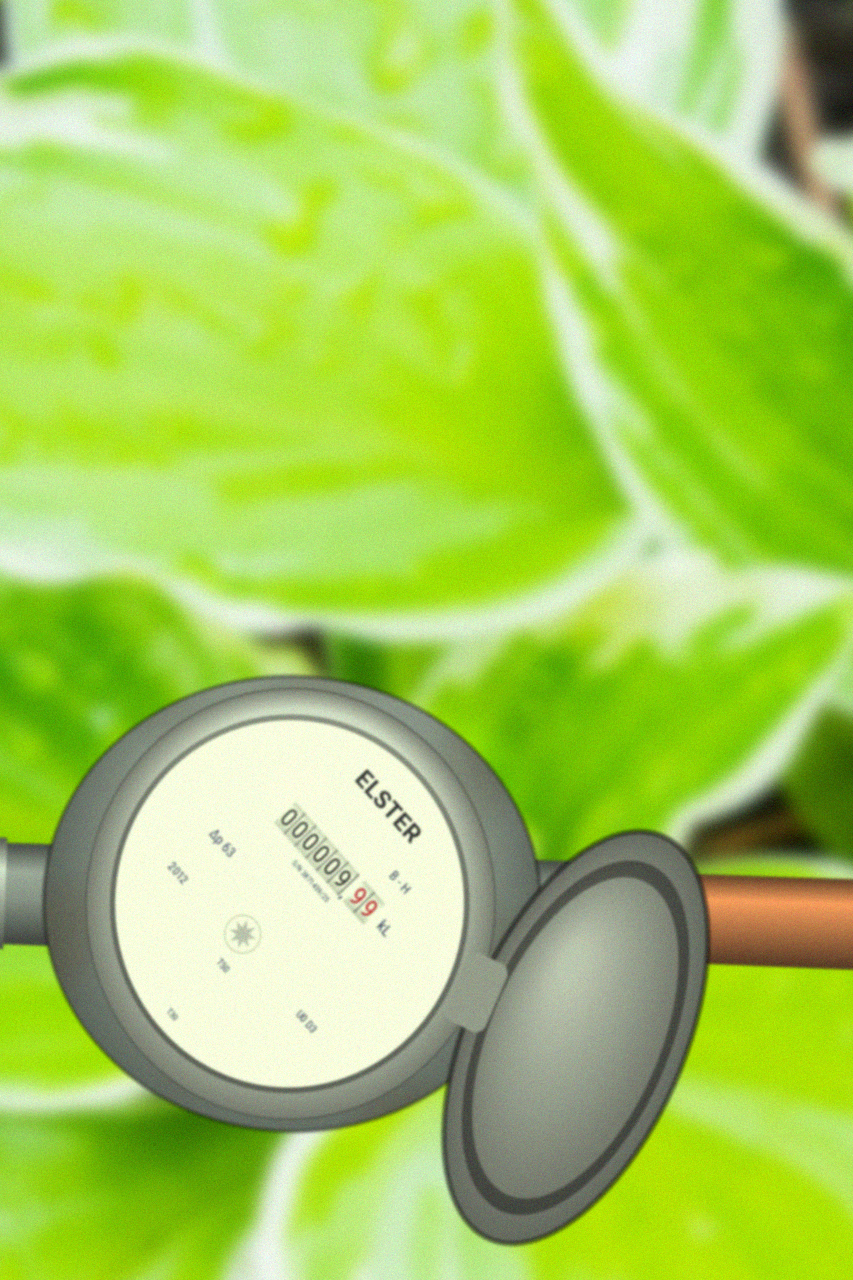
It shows 9.99 kL
